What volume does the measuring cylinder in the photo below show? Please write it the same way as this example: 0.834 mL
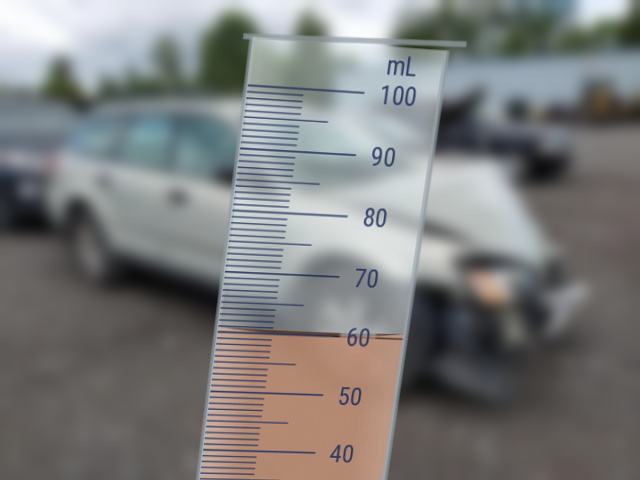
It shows 60 mL
